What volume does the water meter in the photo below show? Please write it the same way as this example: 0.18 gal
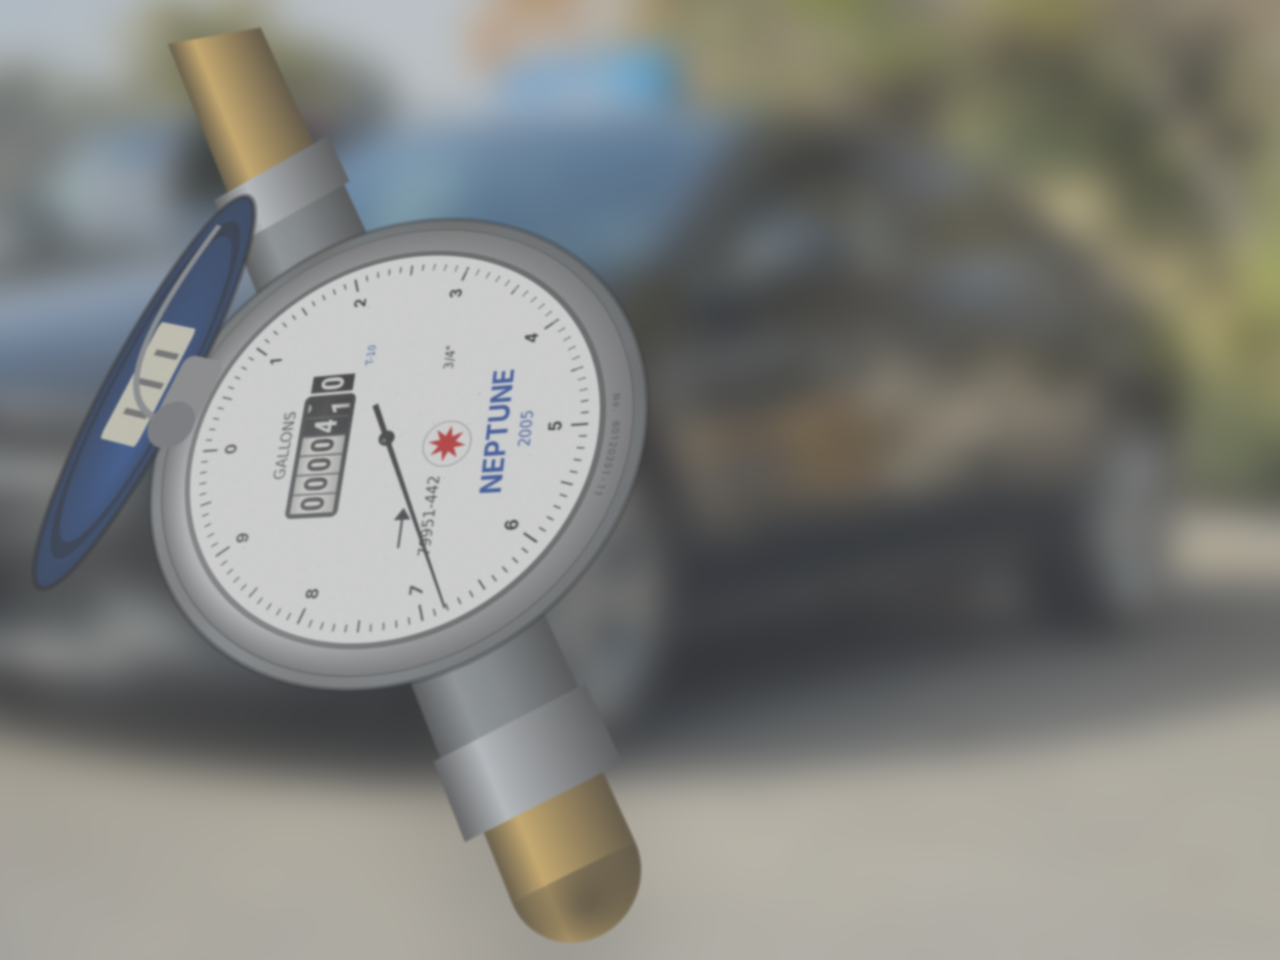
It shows 406.8 gal
